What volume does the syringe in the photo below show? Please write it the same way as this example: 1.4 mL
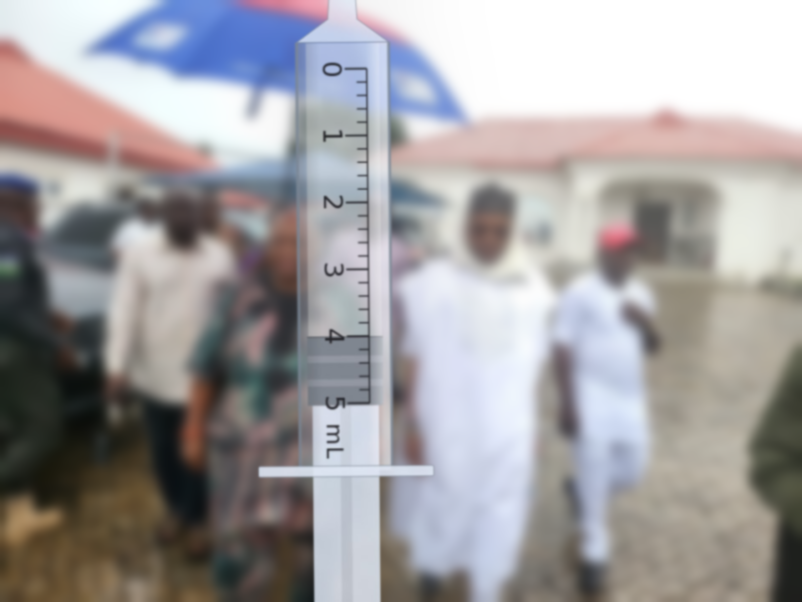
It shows 4 mL
